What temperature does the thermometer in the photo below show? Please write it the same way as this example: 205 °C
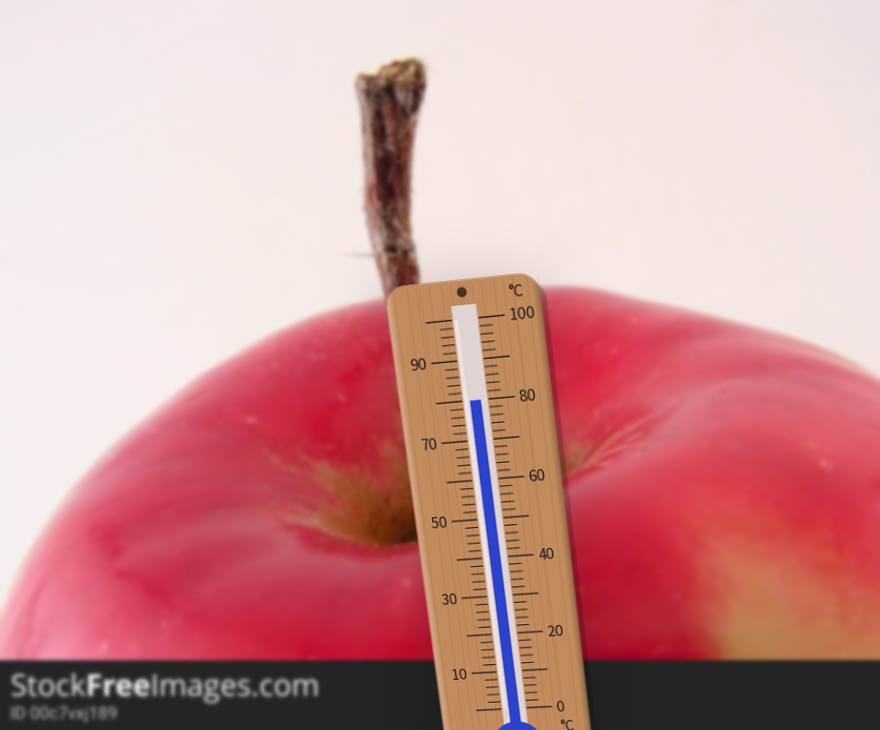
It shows 80 °C
